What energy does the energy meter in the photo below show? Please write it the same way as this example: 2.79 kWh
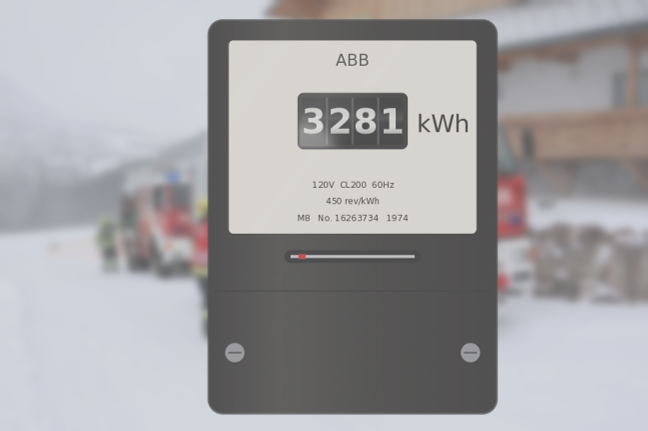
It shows 3281 kWh
